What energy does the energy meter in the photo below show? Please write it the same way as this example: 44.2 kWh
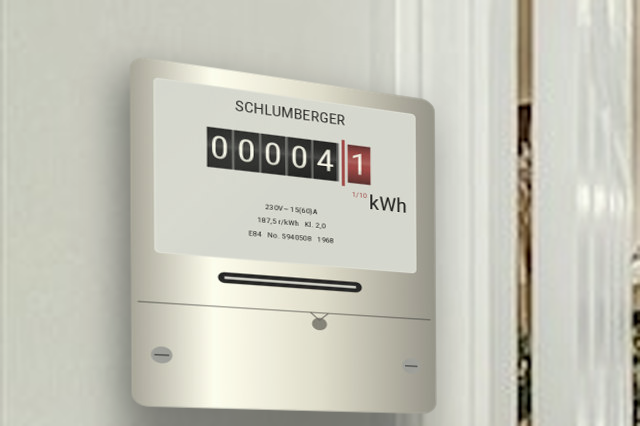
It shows 4.1 kWh
